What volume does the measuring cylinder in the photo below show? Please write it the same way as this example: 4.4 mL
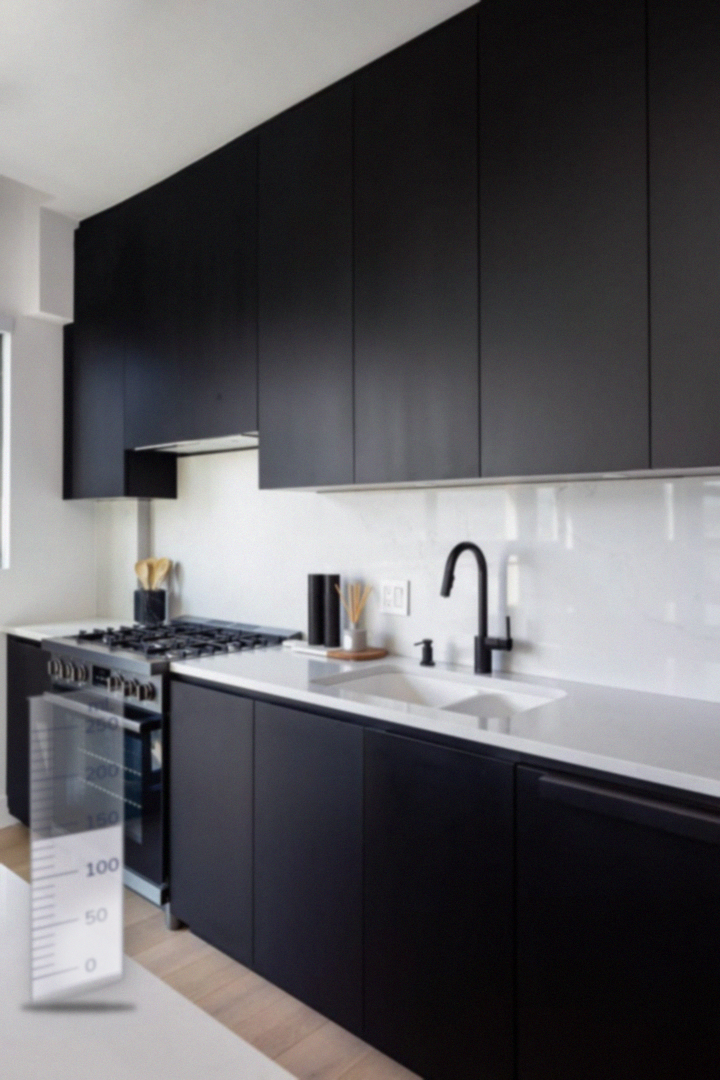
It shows 140 mL
